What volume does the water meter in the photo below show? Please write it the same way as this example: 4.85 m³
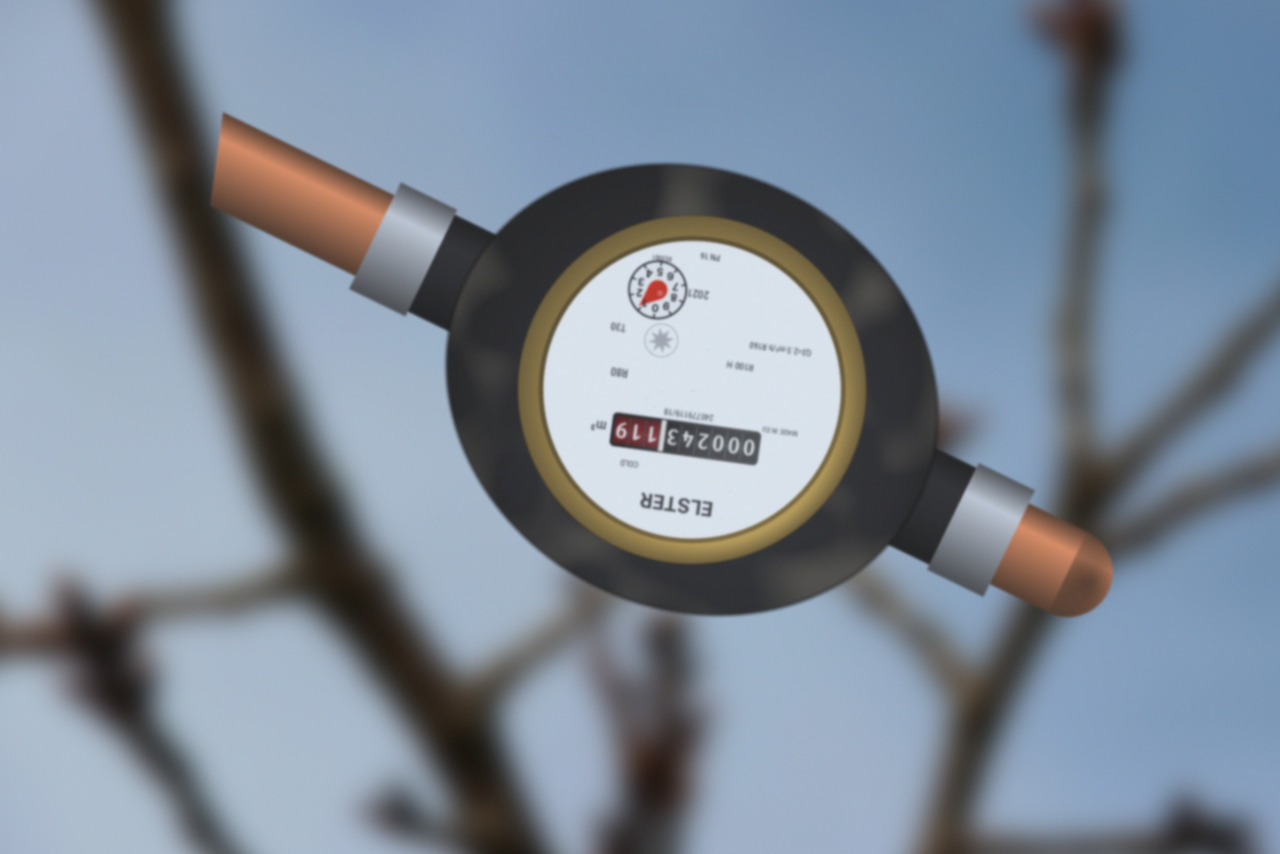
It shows 243.1191 m³
